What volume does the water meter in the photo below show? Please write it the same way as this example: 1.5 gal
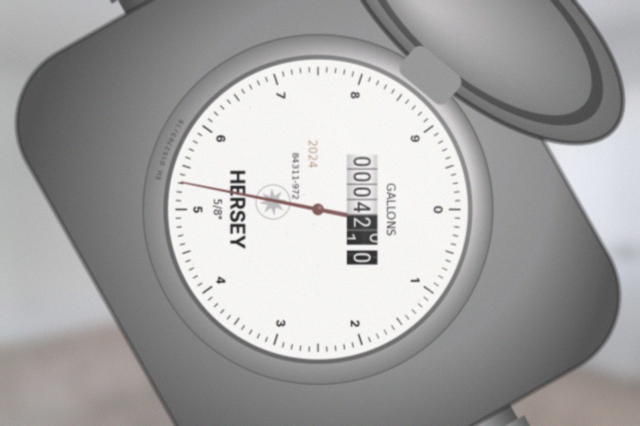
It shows 4205.3 gal
